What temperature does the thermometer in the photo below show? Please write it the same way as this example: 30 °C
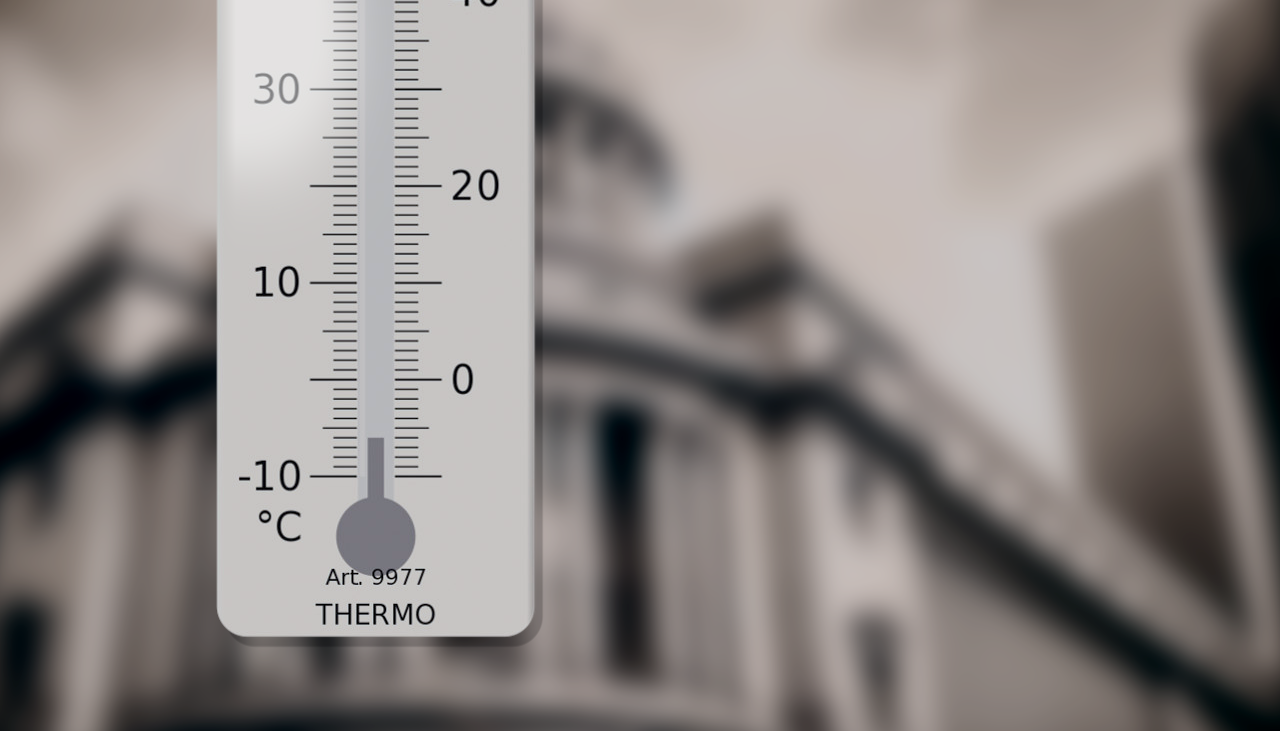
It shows -6 °C
